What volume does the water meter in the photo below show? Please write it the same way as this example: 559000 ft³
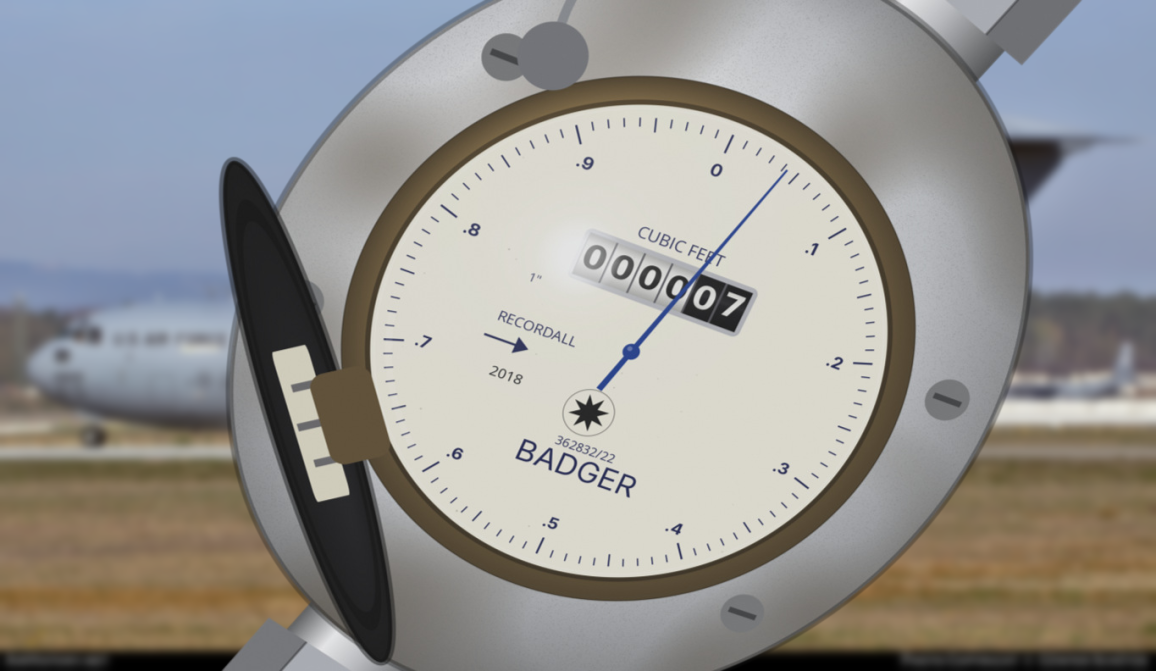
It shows 7.04 ft³
